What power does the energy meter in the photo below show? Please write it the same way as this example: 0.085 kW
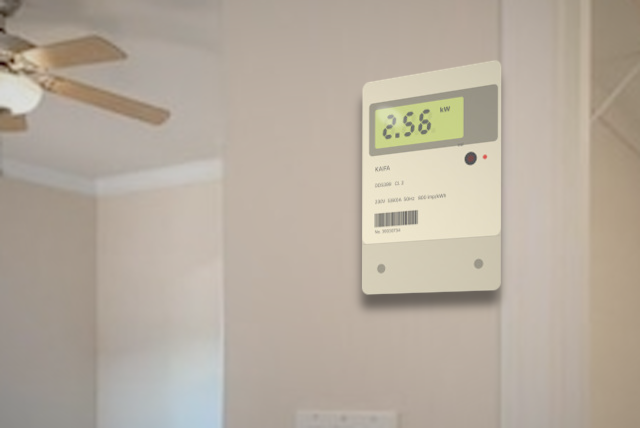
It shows 2.56 kW
